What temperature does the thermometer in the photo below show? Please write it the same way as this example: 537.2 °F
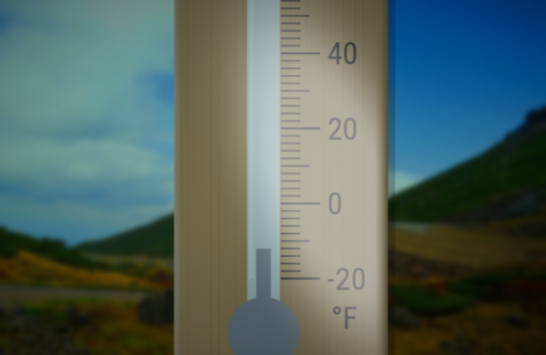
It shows -12 °F
